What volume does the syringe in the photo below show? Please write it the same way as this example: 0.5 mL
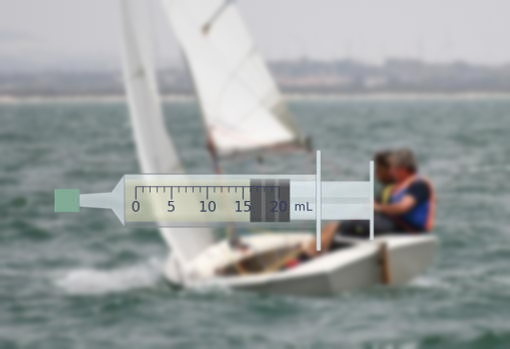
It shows 16 mL
